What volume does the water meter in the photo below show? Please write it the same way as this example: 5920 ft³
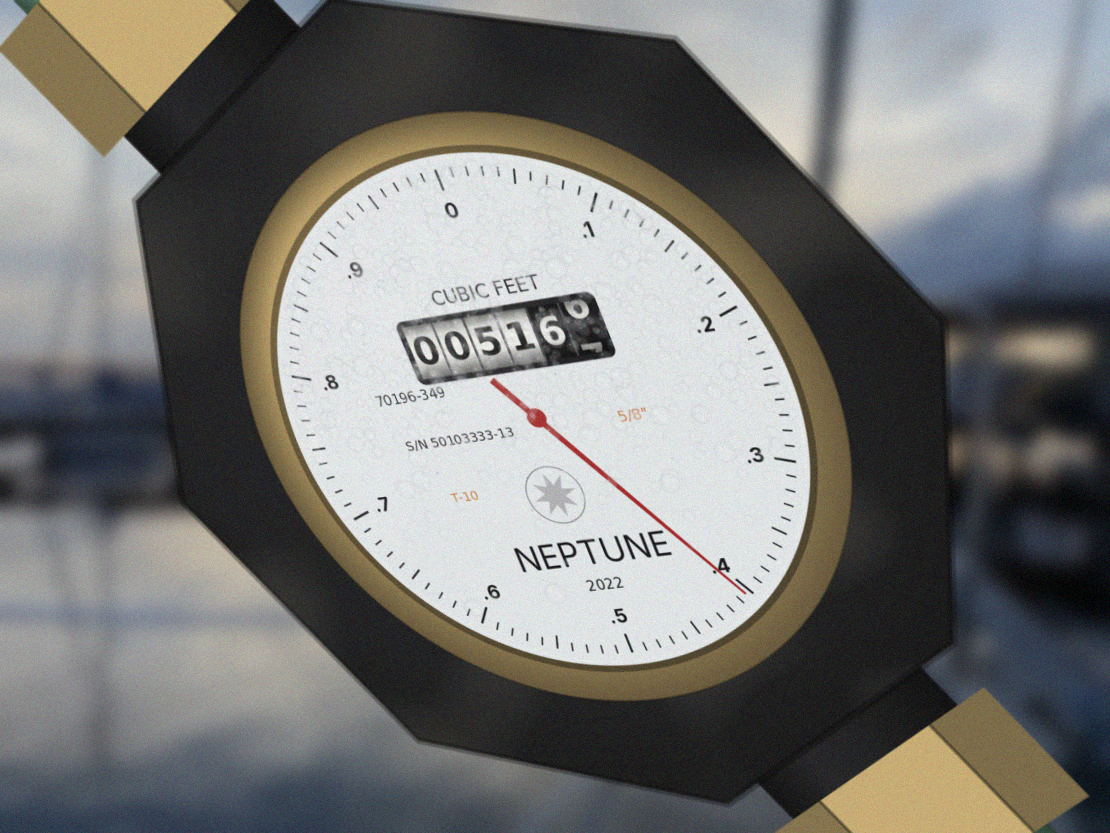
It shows 5166.40 ft³
